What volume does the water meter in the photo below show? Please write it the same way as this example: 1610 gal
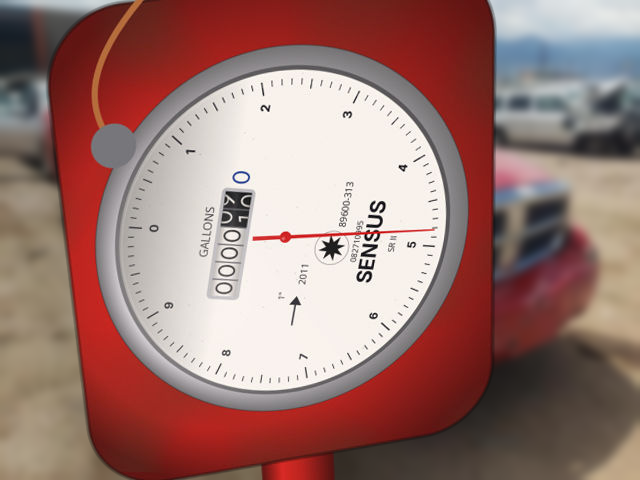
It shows 94.8 gal
